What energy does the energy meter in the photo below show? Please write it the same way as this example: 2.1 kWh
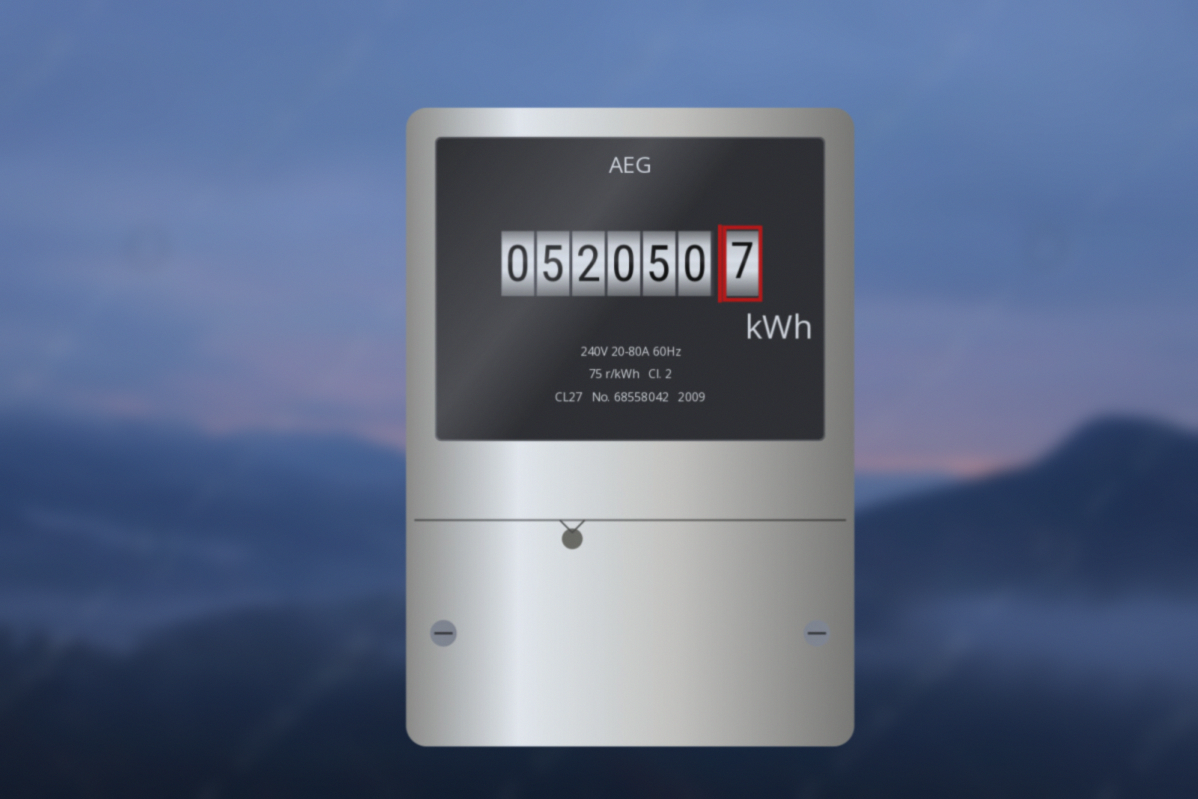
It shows 52050.7 kWh
